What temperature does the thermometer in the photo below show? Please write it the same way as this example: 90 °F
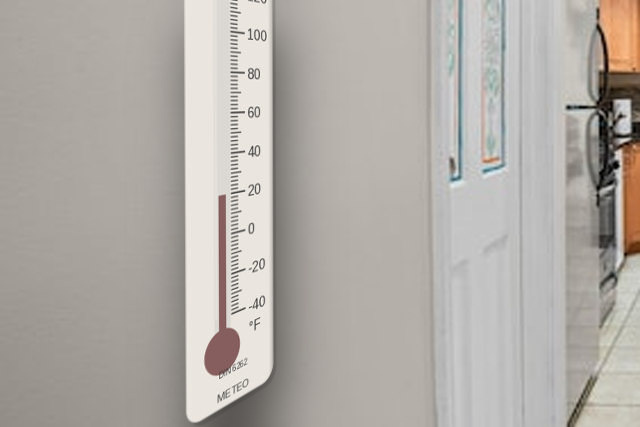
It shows 20 °F
